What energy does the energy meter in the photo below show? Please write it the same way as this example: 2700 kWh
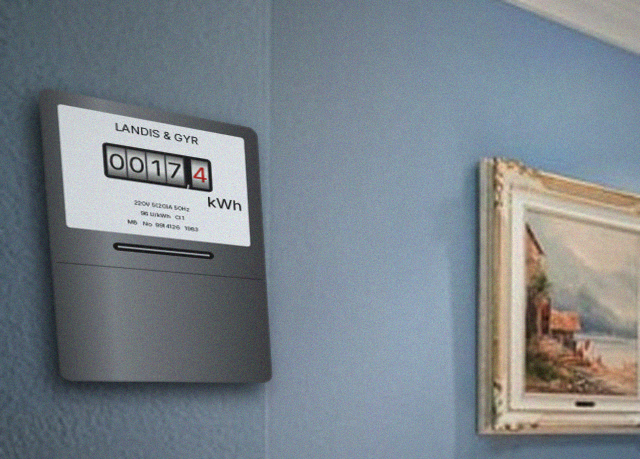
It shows 17.4 kWh
